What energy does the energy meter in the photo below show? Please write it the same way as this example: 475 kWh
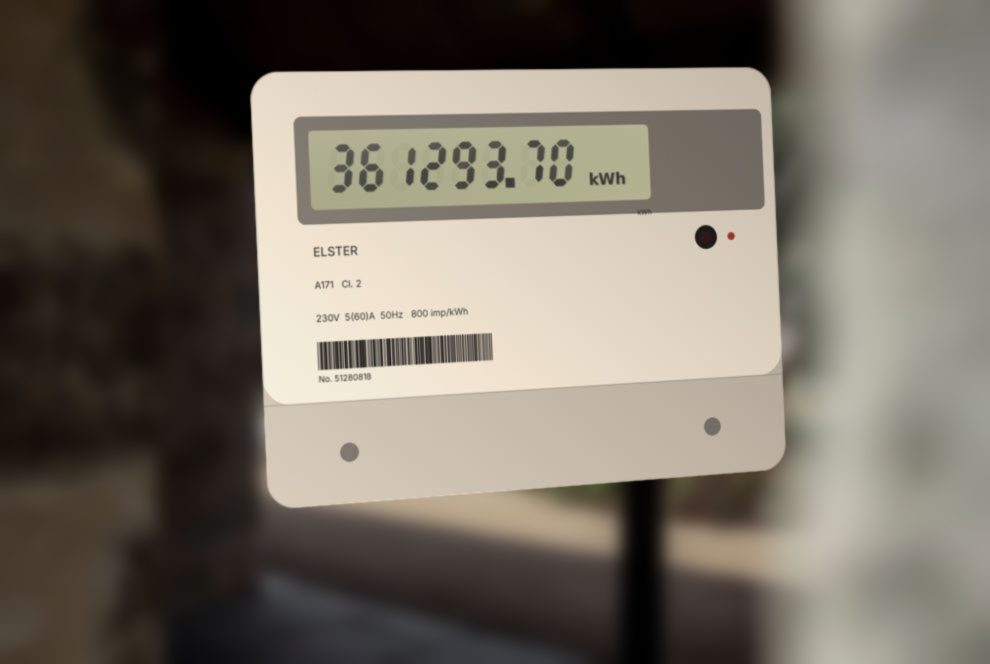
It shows 361293.70 kWh
